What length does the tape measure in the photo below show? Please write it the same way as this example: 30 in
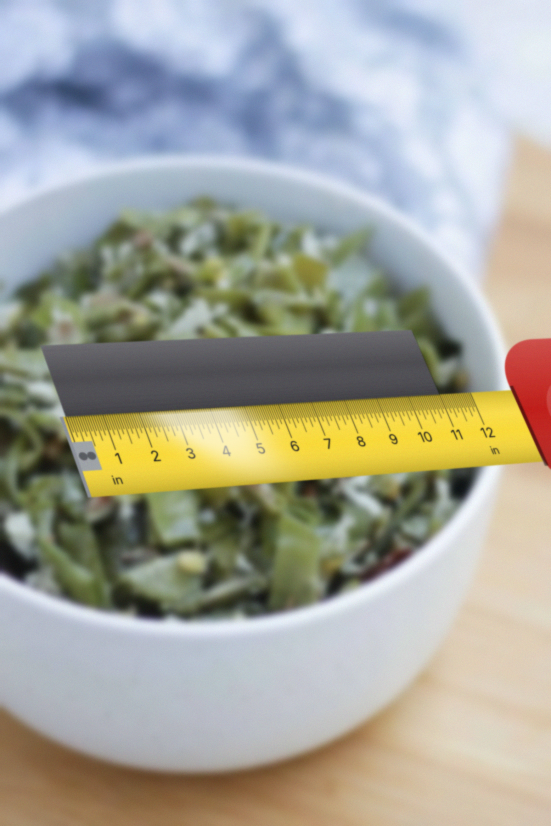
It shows 11 in
